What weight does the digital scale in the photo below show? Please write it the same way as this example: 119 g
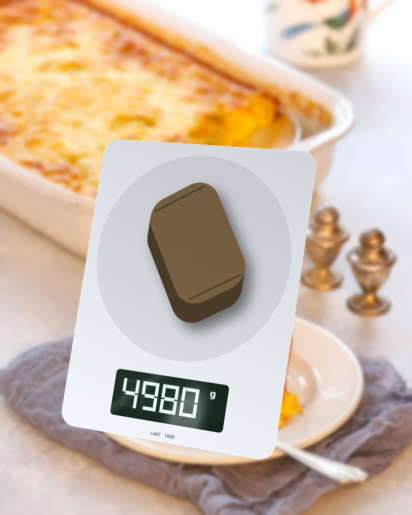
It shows 4980 g
